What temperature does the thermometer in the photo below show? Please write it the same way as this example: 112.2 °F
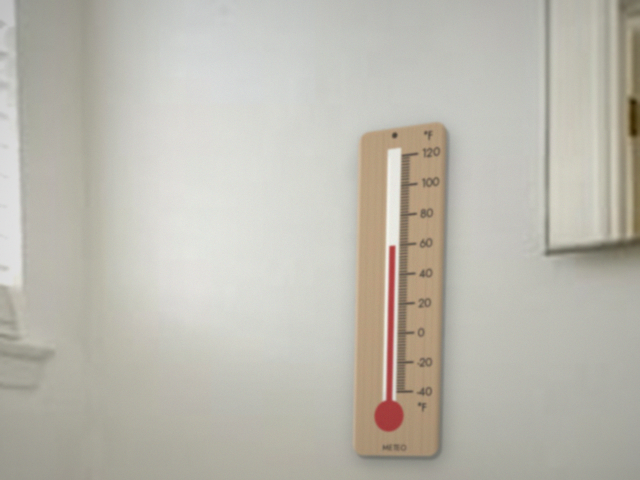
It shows 60 °F
